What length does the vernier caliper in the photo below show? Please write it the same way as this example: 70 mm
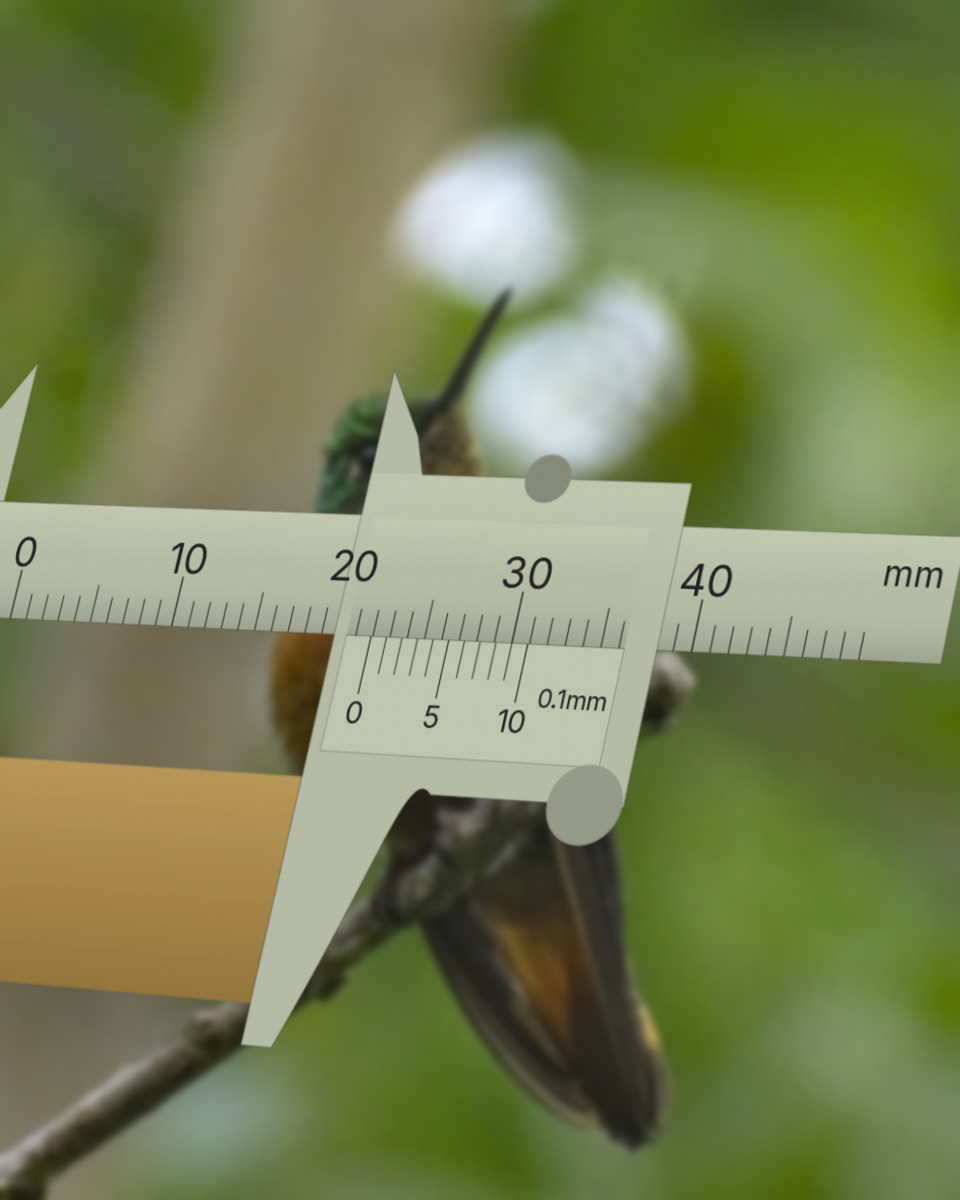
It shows 21.9 mm
